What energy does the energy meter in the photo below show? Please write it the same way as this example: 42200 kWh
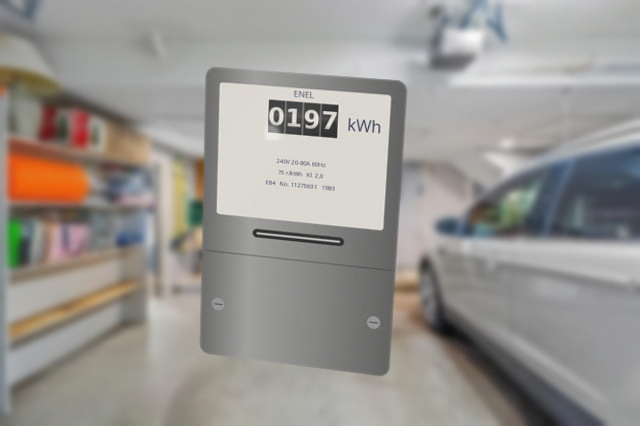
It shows 197 kWh
